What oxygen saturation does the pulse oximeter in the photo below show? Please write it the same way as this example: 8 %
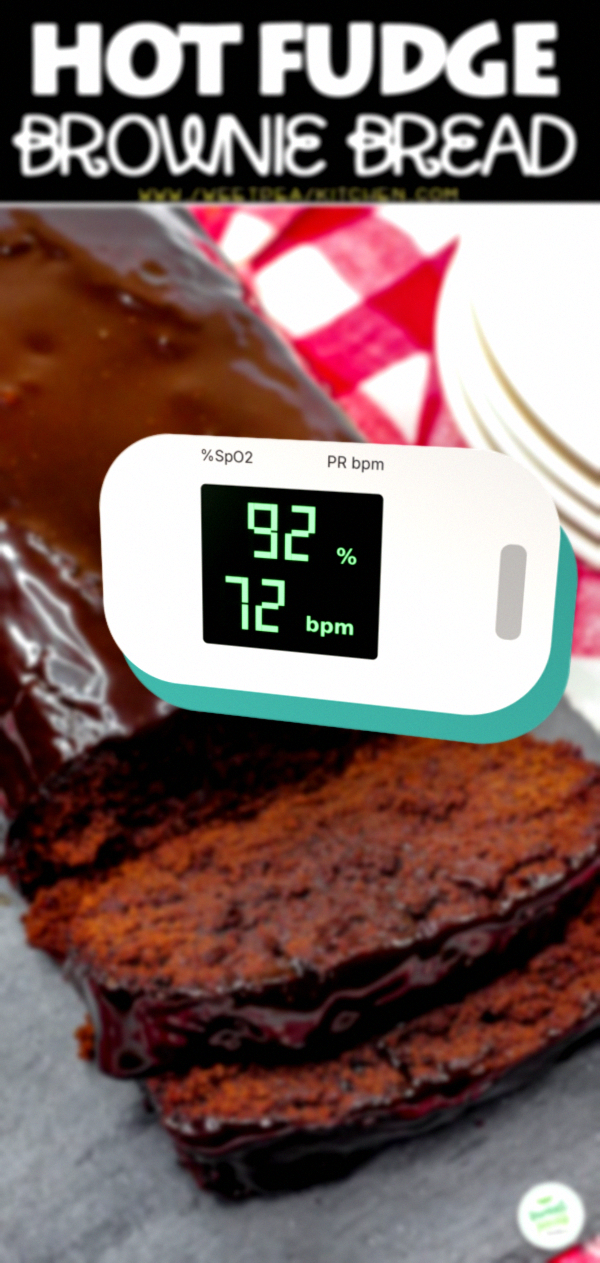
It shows 92 %
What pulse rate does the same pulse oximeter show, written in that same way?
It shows 72 bpm
